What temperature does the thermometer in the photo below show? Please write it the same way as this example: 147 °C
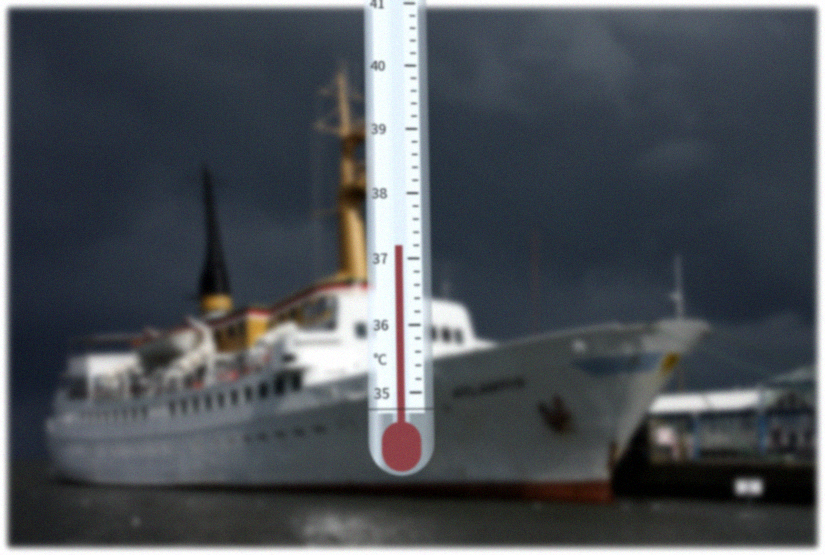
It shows 37.2 °C
